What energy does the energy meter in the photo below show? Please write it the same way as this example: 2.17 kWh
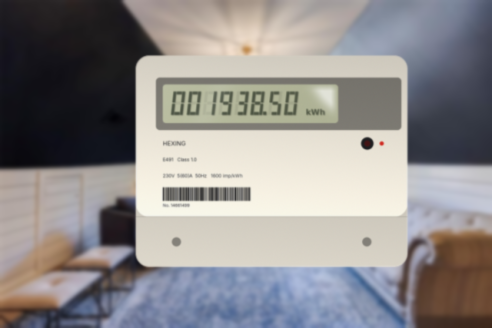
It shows 1938.50 kWh
